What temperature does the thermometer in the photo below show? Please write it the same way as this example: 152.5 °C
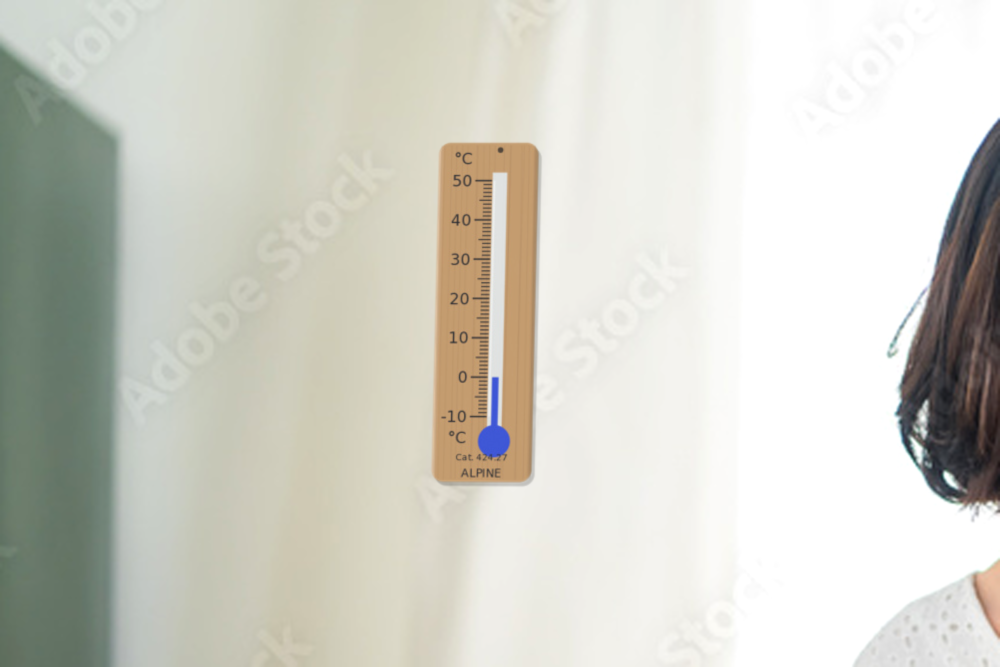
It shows 0 °C
